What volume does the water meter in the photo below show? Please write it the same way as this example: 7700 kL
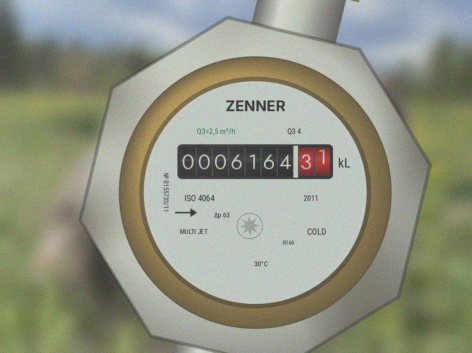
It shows 6164.31 kL
